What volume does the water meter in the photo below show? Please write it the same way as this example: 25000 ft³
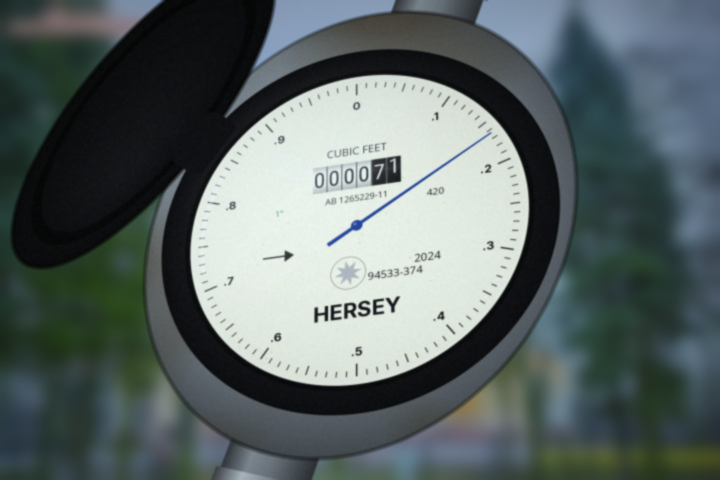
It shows 71.16 ft³
